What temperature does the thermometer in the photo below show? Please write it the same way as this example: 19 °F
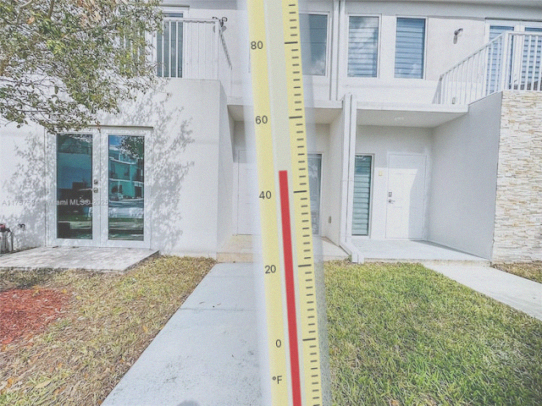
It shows 46 °F
